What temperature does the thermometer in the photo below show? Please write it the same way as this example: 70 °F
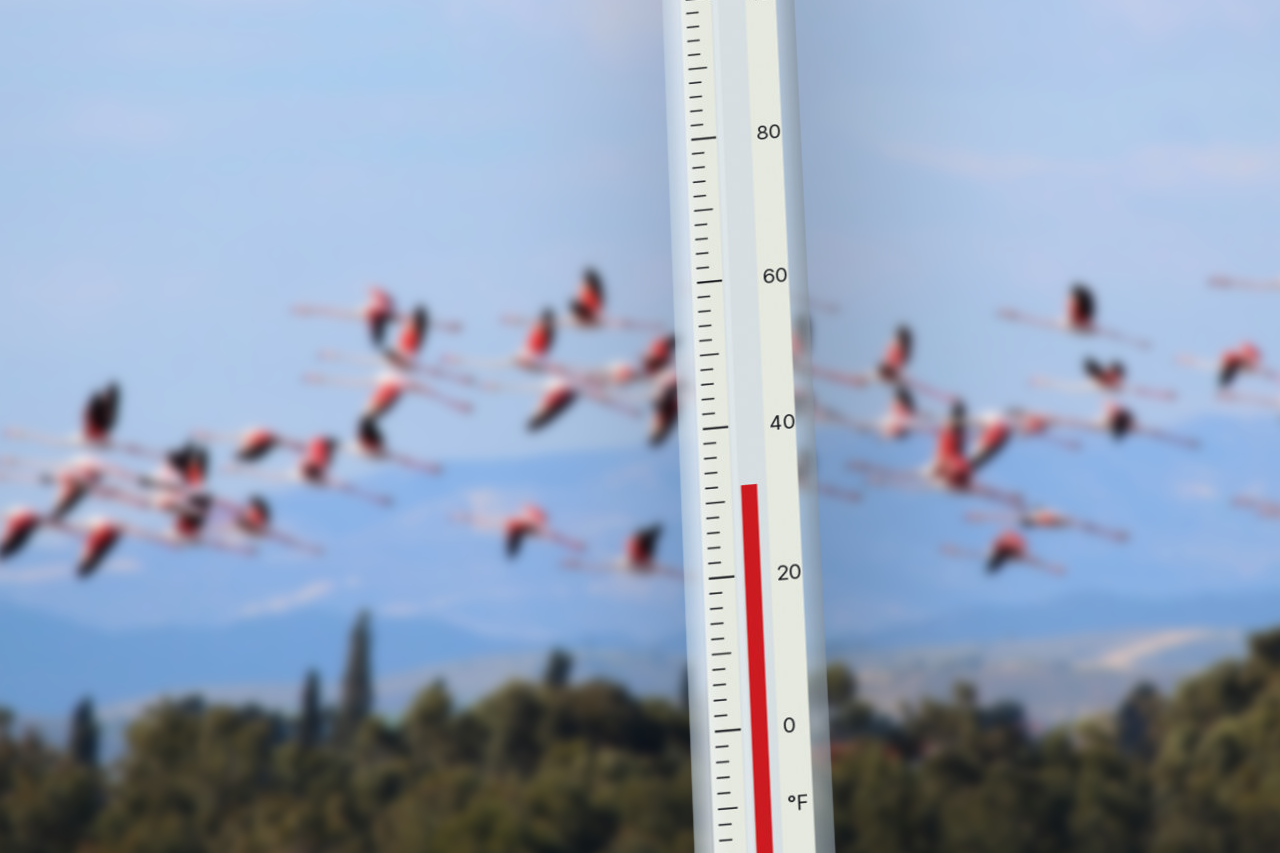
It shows 32 °F
